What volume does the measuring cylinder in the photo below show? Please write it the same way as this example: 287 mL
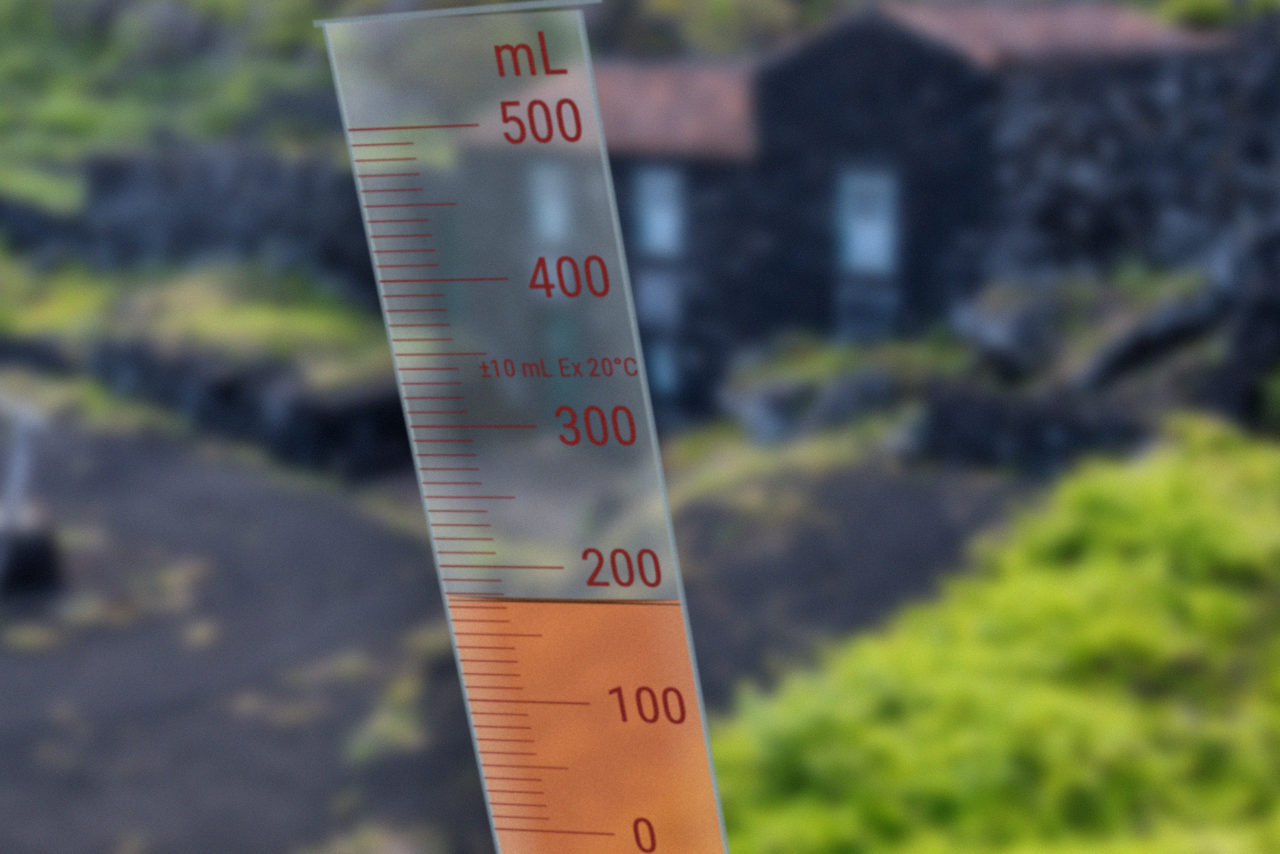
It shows 175 mL
